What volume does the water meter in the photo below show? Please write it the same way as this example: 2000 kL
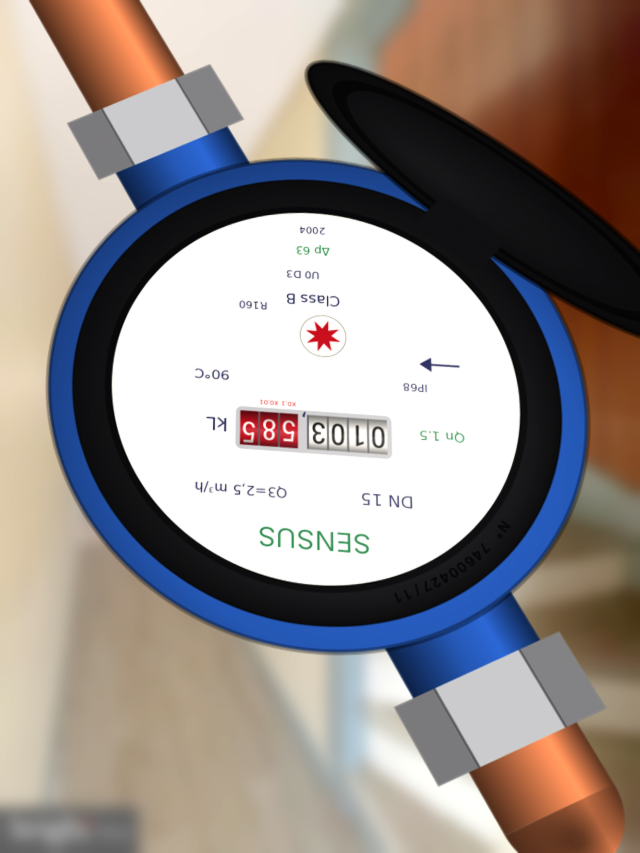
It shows 103.585 kL
